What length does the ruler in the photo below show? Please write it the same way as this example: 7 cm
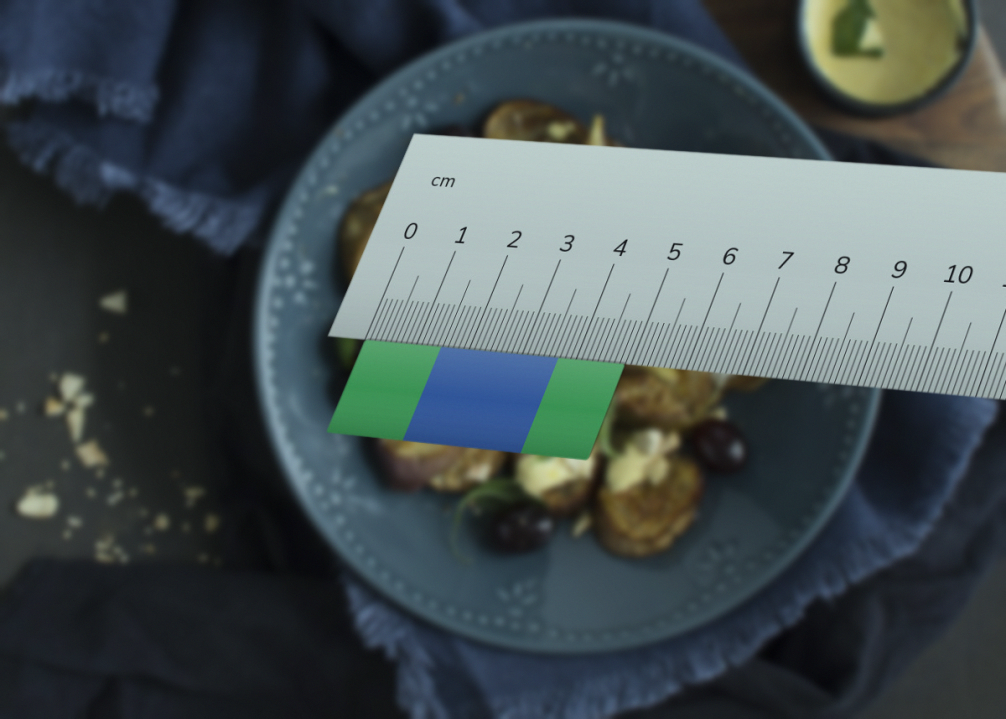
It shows 4.9 cm
